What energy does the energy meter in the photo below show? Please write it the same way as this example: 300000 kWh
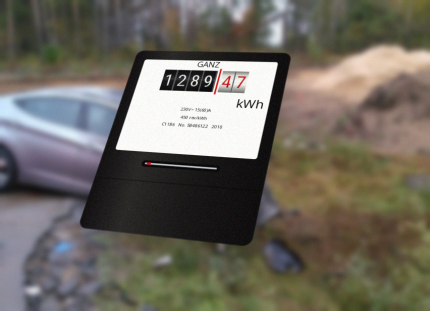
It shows 1289.47 kWh
